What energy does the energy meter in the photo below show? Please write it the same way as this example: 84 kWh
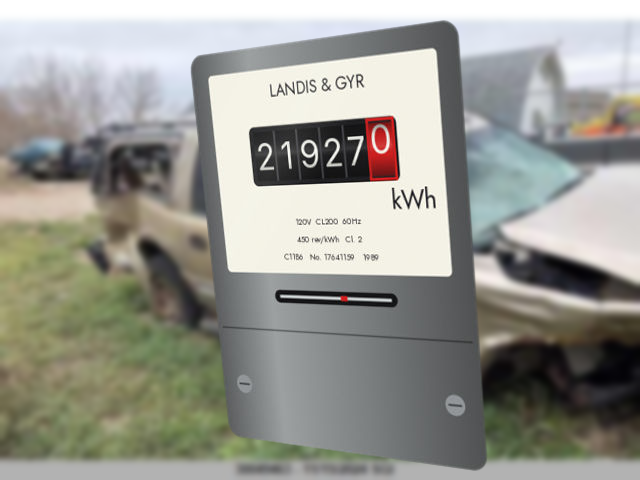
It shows 21927.0 kWh
